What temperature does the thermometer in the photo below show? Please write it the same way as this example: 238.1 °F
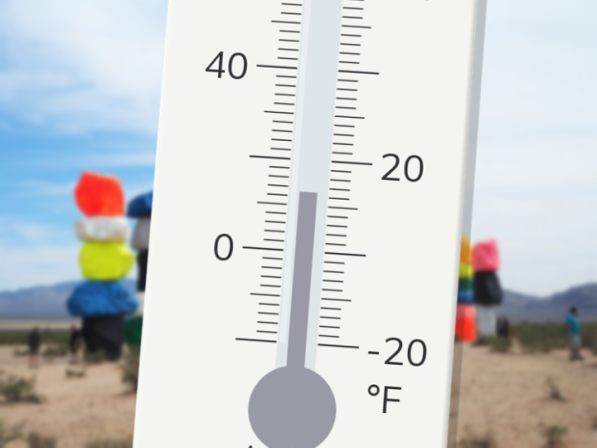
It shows 13 °F
